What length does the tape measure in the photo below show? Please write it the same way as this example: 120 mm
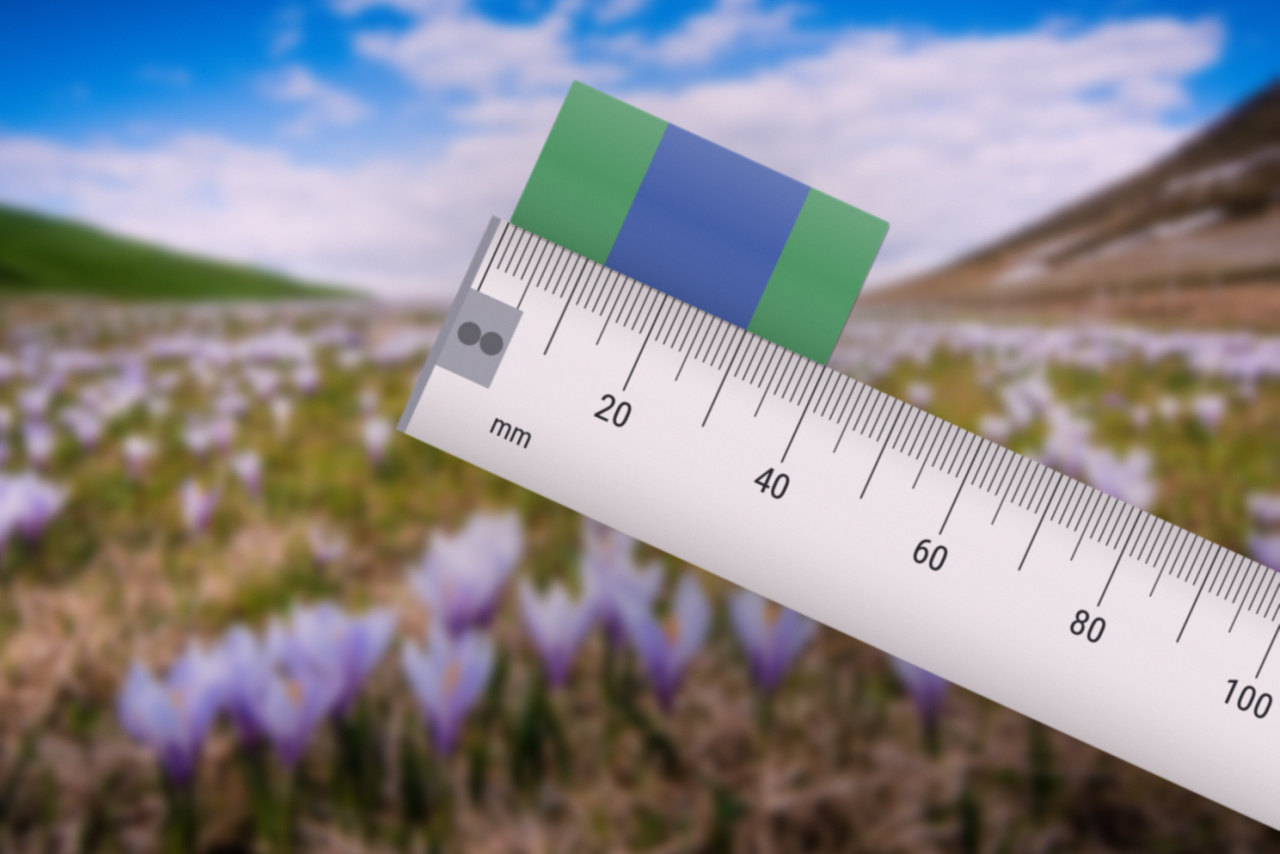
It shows 40 mm
